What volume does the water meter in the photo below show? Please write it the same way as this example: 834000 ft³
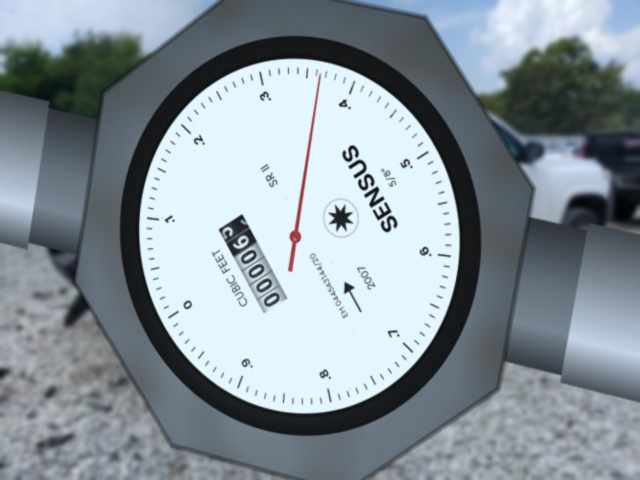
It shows 65.36 ft³
